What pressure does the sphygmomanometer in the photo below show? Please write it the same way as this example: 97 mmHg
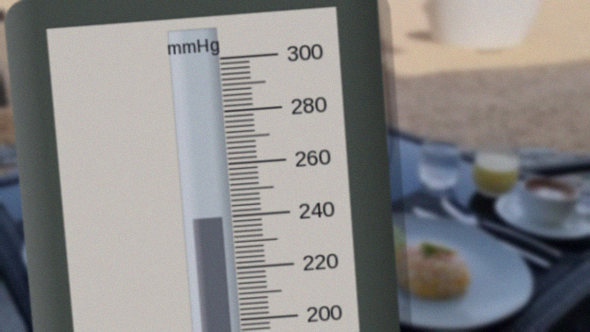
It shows 240 mmHg
